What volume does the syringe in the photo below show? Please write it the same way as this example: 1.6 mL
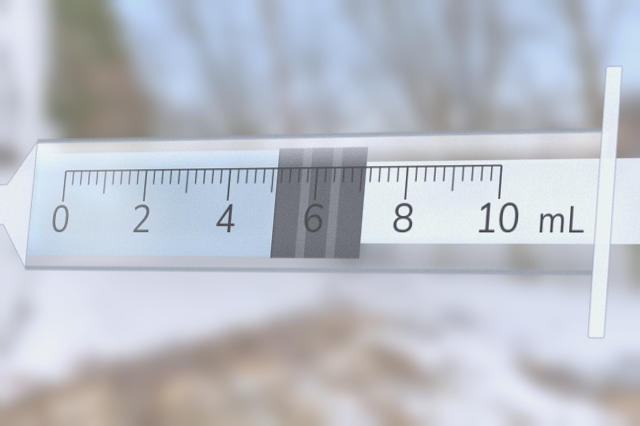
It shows 5.1 mL
